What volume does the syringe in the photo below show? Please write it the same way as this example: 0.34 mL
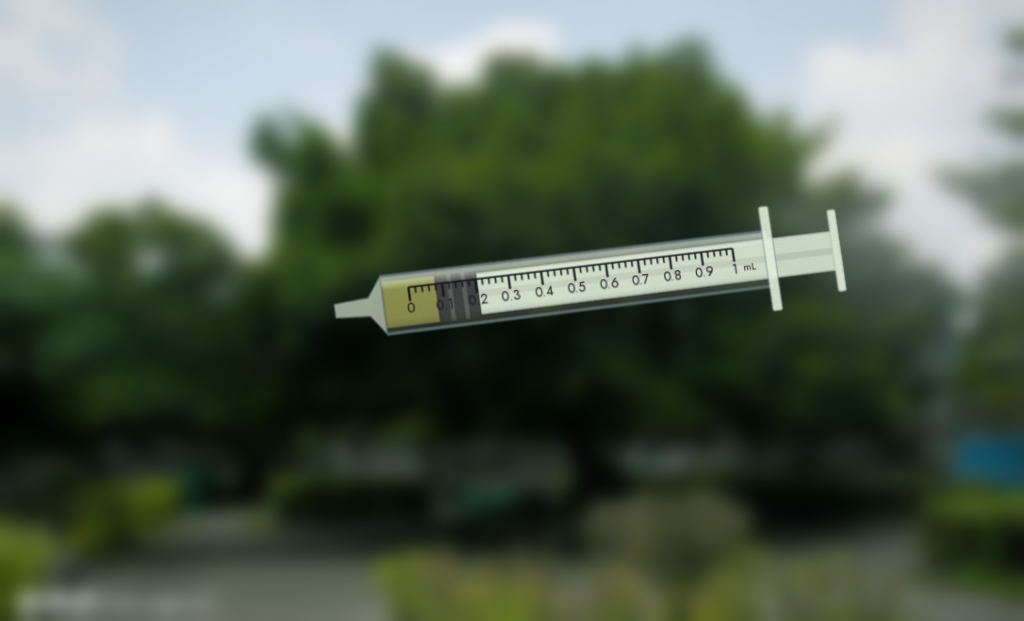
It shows 0.08 mL
